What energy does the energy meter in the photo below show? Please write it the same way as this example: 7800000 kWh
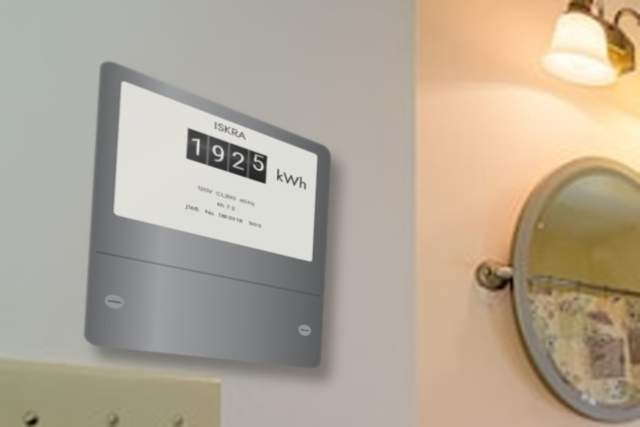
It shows 1925 kWh
